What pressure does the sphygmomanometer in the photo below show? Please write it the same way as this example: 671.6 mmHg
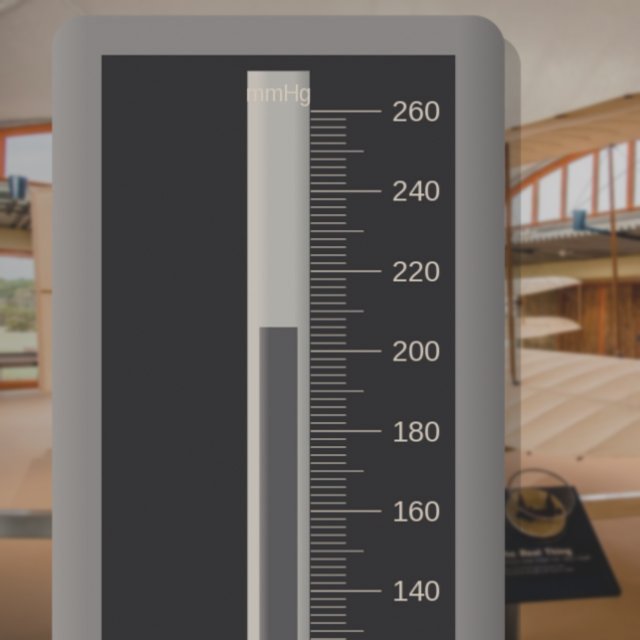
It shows 206 mmHg
